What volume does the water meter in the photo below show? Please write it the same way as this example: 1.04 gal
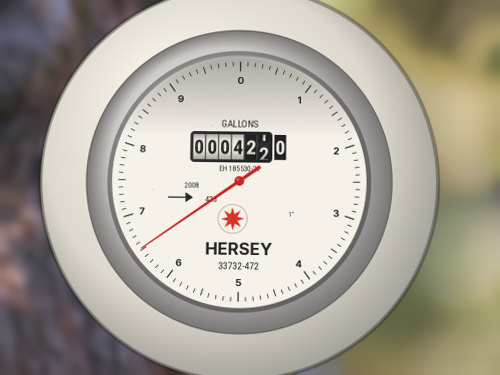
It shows 4216.5 gal
